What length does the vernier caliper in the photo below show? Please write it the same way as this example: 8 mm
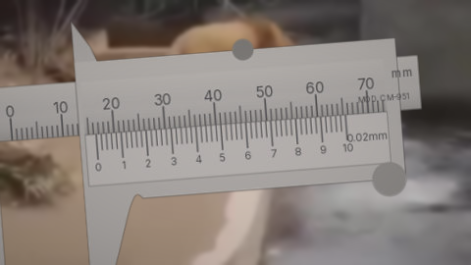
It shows 16.5 mm
